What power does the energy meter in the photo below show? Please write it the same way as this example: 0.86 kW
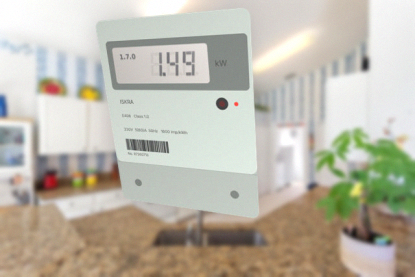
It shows 1.49 kW
